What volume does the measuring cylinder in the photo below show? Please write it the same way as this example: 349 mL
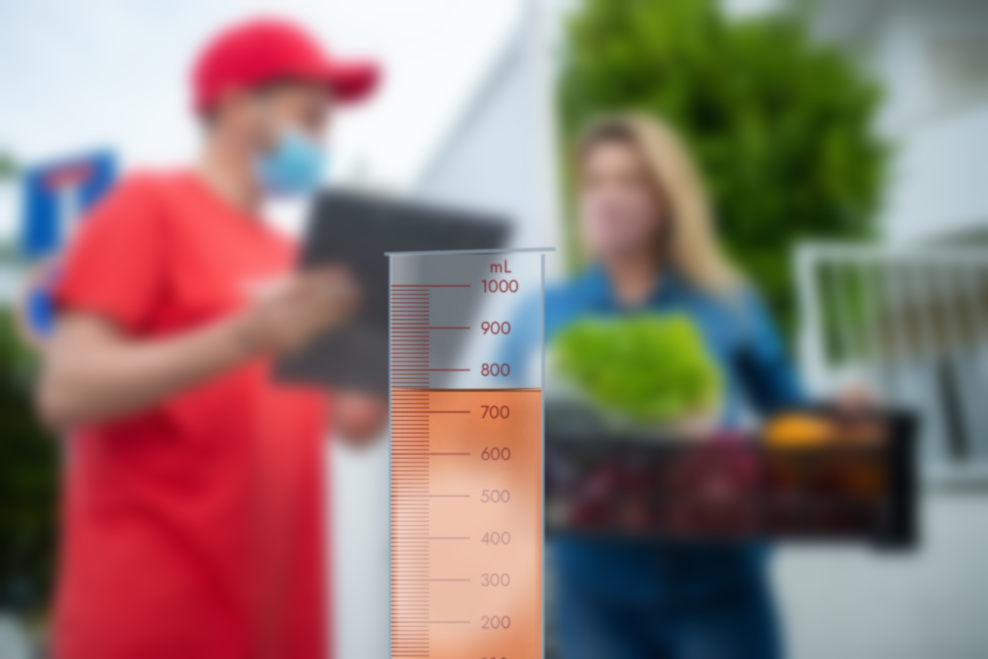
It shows 750 mL
